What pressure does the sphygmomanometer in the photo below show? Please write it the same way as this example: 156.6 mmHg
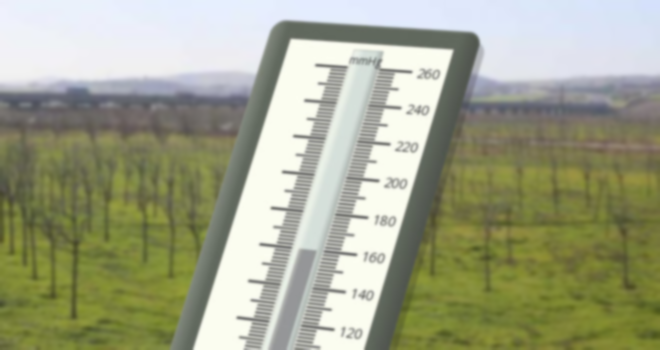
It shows 160 mmHg
